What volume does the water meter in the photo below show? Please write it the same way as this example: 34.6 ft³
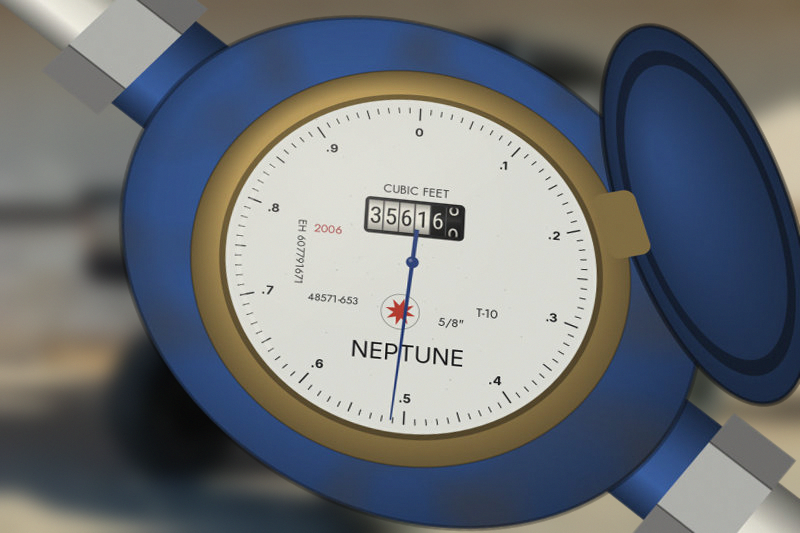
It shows 356168.51 ft³
